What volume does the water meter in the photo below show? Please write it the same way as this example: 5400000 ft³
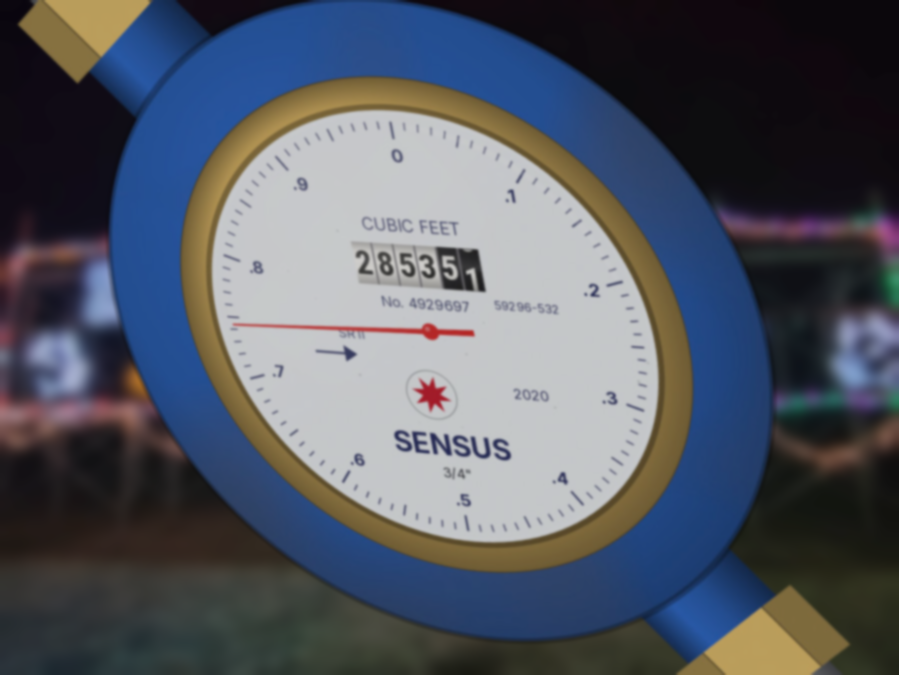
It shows 285350.74 ft³
